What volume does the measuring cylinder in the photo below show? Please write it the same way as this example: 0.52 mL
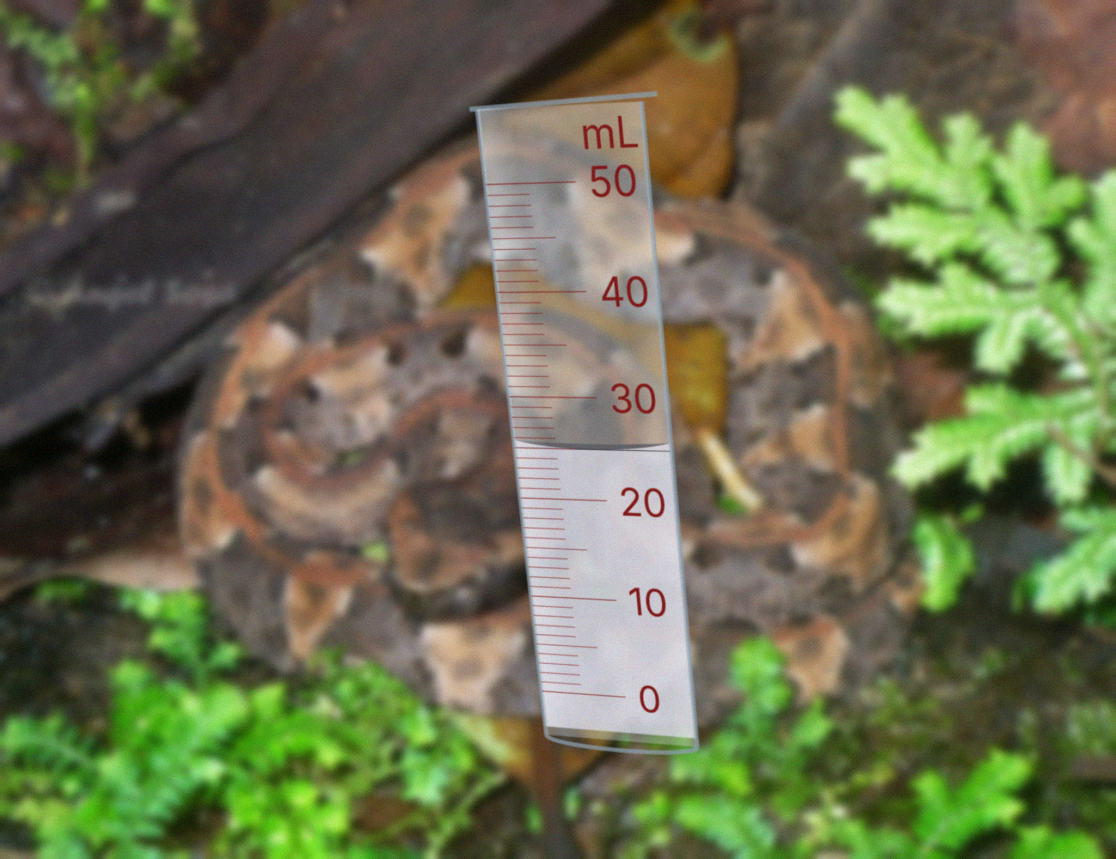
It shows 25 mL
